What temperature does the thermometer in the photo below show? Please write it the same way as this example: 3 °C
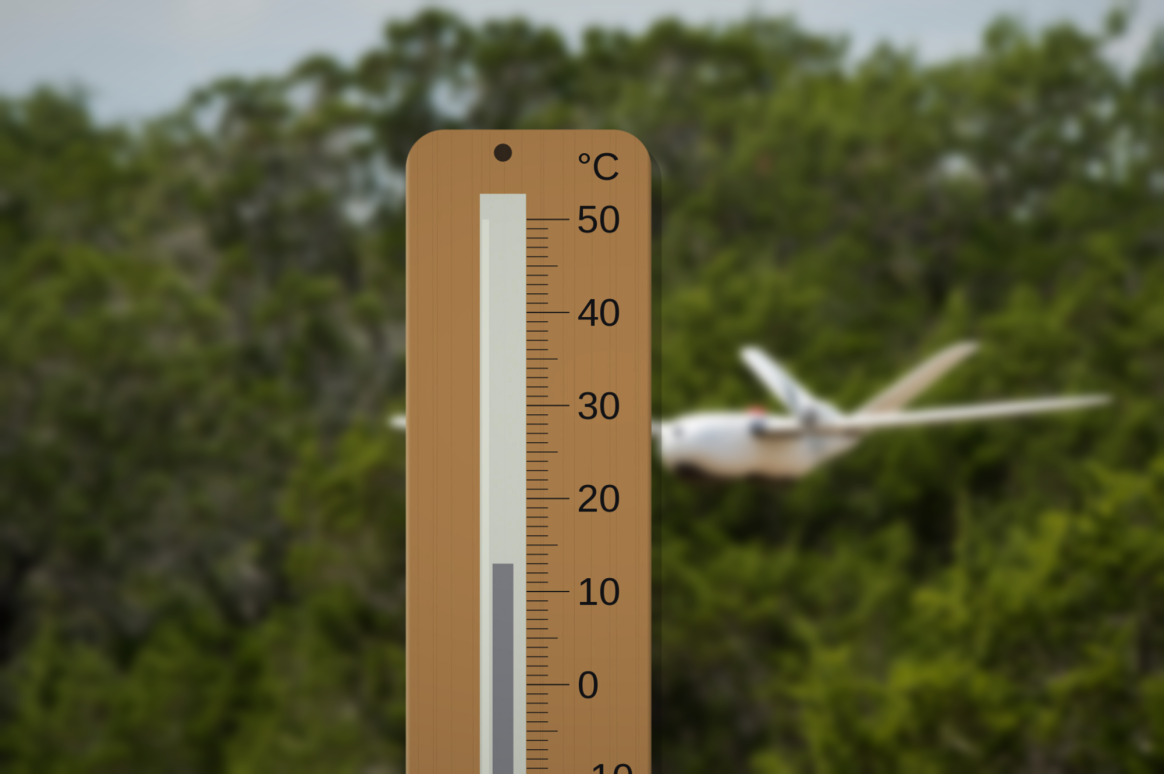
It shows 13 °C
